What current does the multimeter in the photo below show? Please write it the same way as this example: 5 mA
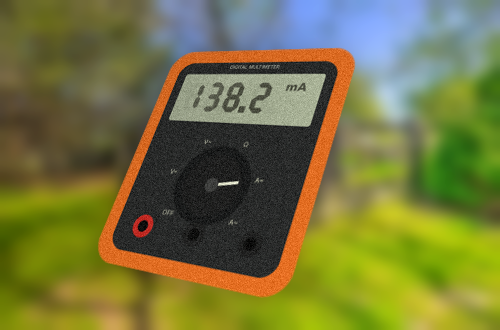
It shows 138.2 mA
